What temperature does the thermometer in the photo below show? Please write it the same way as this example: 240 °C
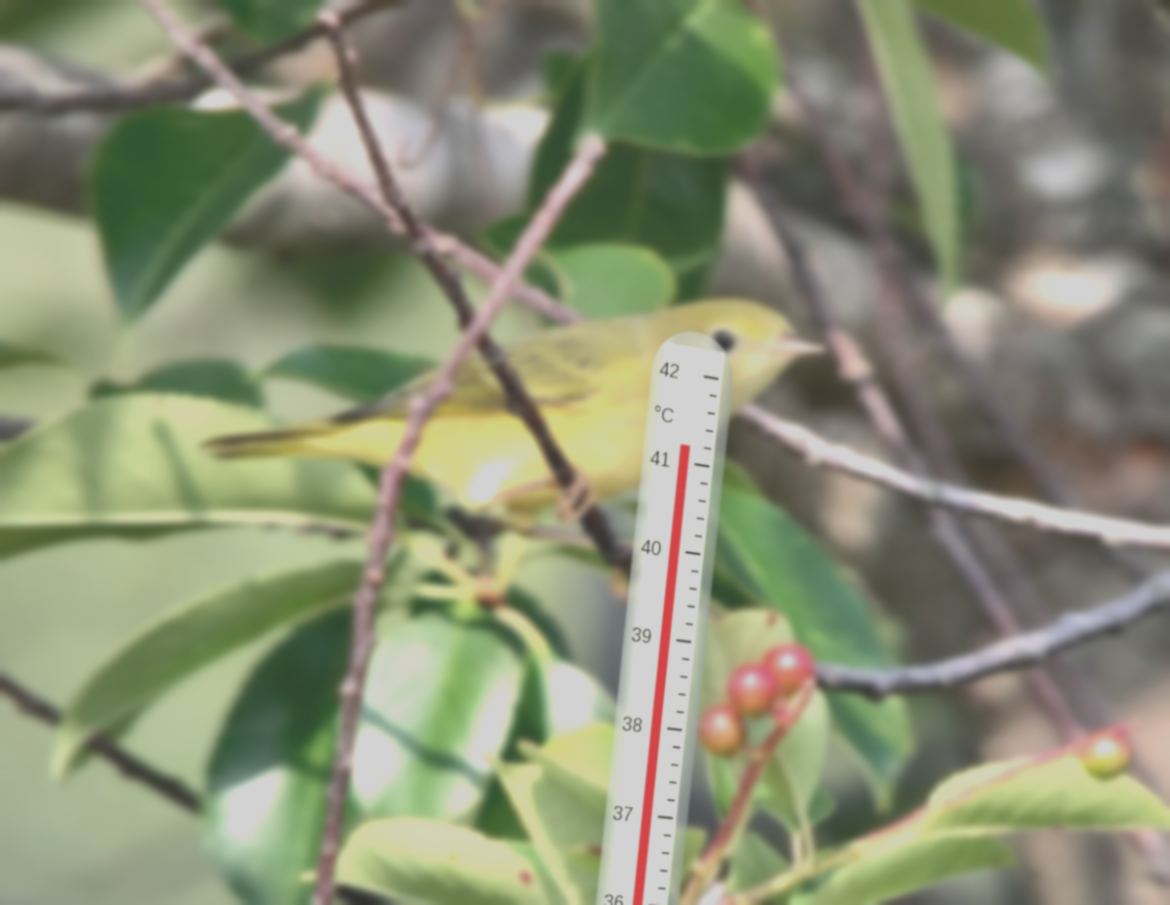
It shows 41.2 °C
